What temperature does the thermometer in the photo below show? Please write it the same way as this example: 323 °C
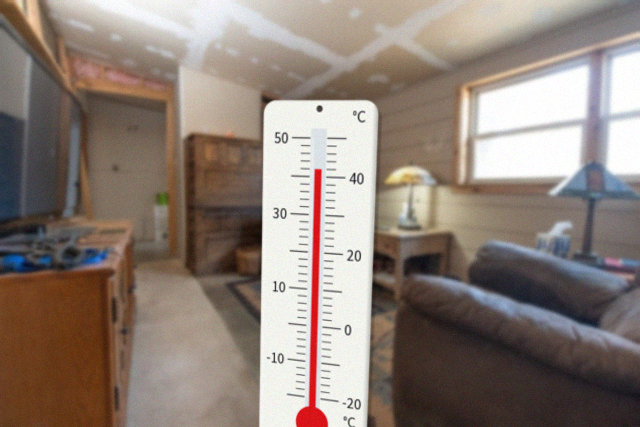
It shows 42 °C
